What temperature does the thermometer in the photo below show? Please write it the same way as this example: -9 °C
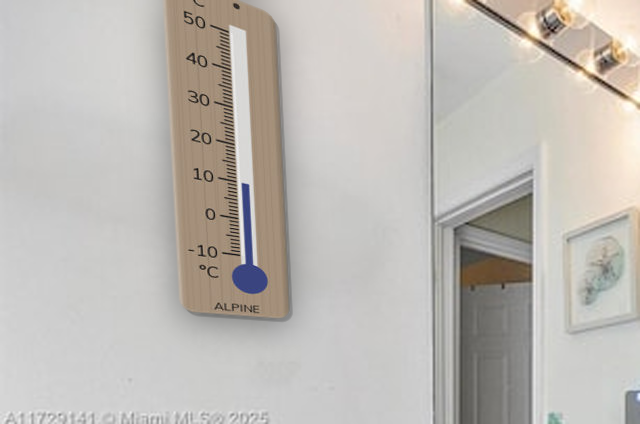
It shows 10 °C
